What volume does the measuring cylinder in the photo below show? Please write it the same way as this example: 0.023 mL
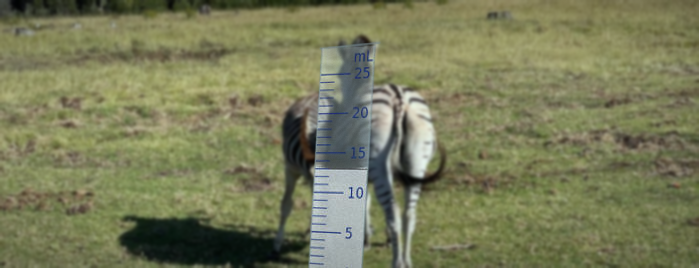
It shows 13 mL
